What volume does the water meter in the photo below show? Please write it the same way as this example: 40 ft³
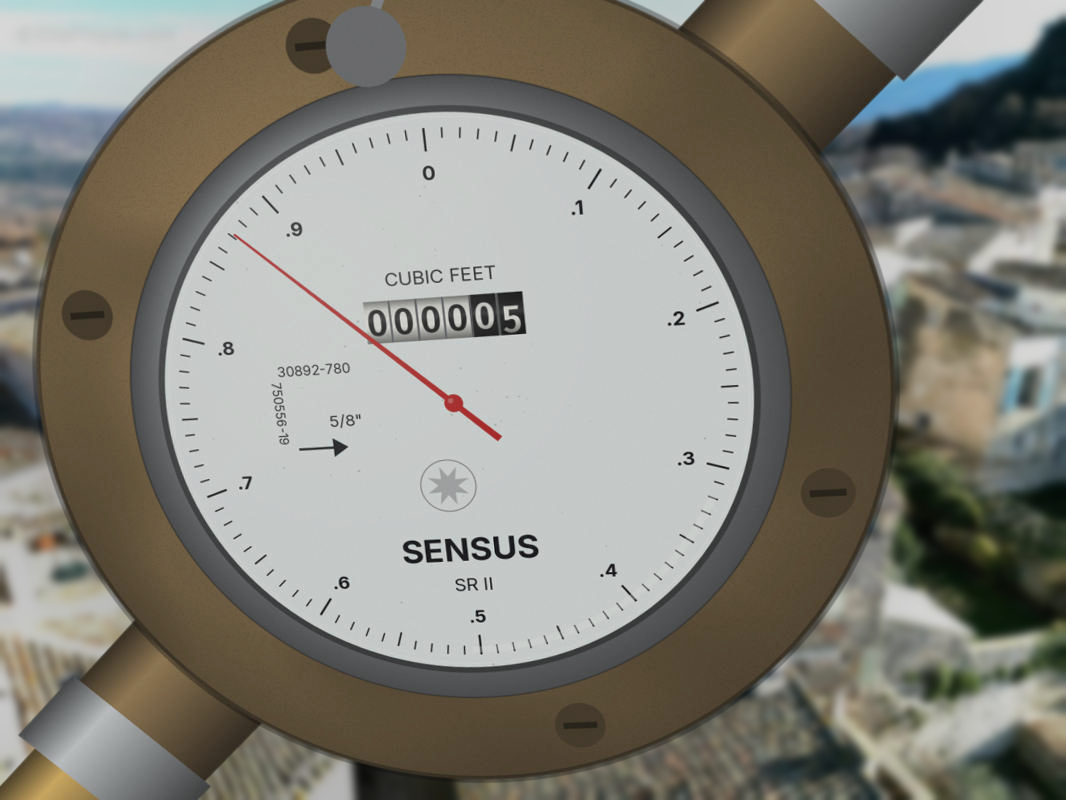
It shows 4.87 ft³
